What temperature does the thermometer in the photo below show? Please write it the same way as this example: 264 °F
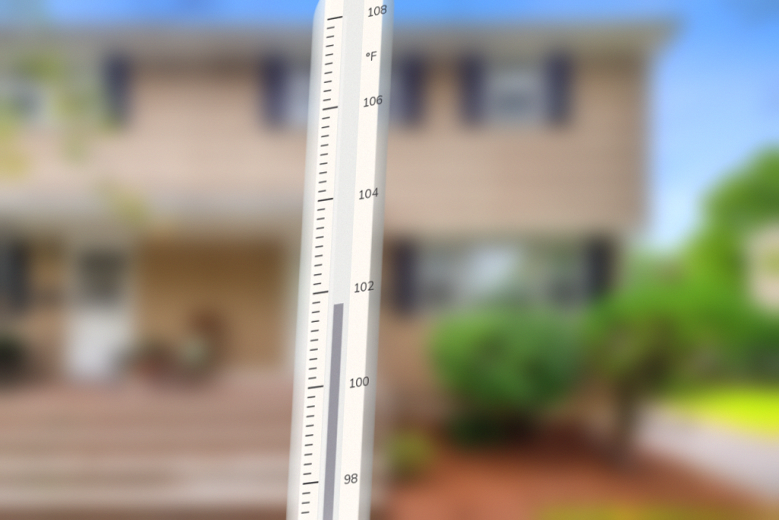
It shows 101.7 °F
